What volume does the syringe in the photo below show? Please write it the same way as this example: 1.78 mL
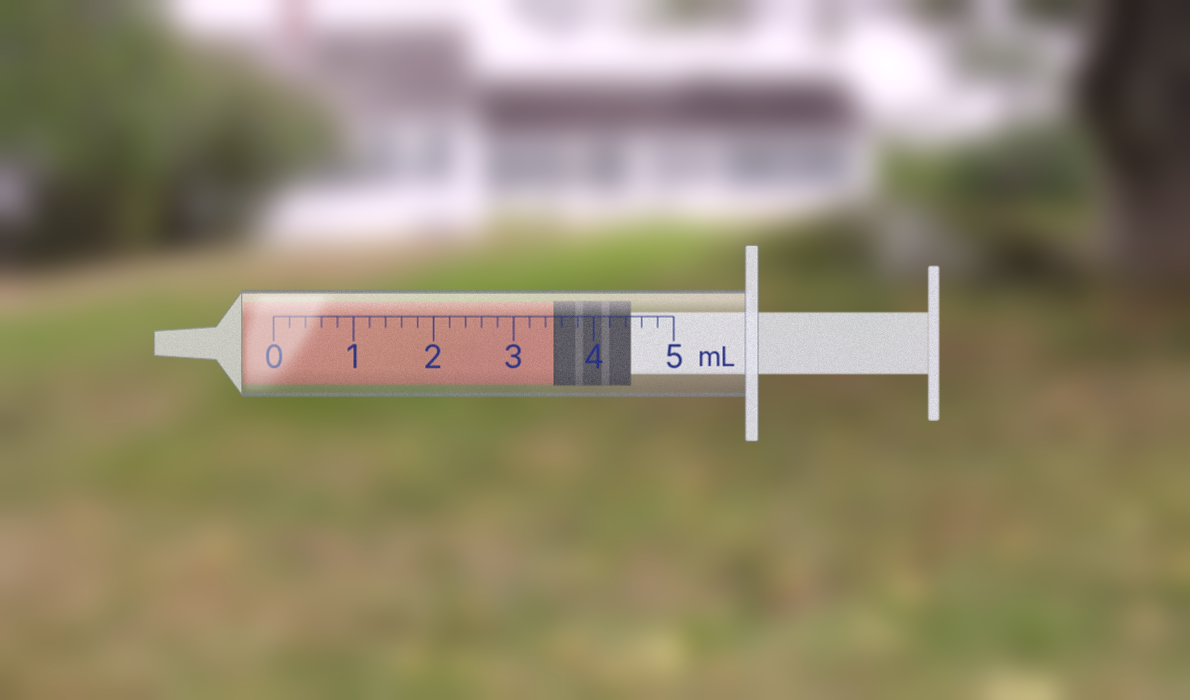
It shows 3.5 mL
